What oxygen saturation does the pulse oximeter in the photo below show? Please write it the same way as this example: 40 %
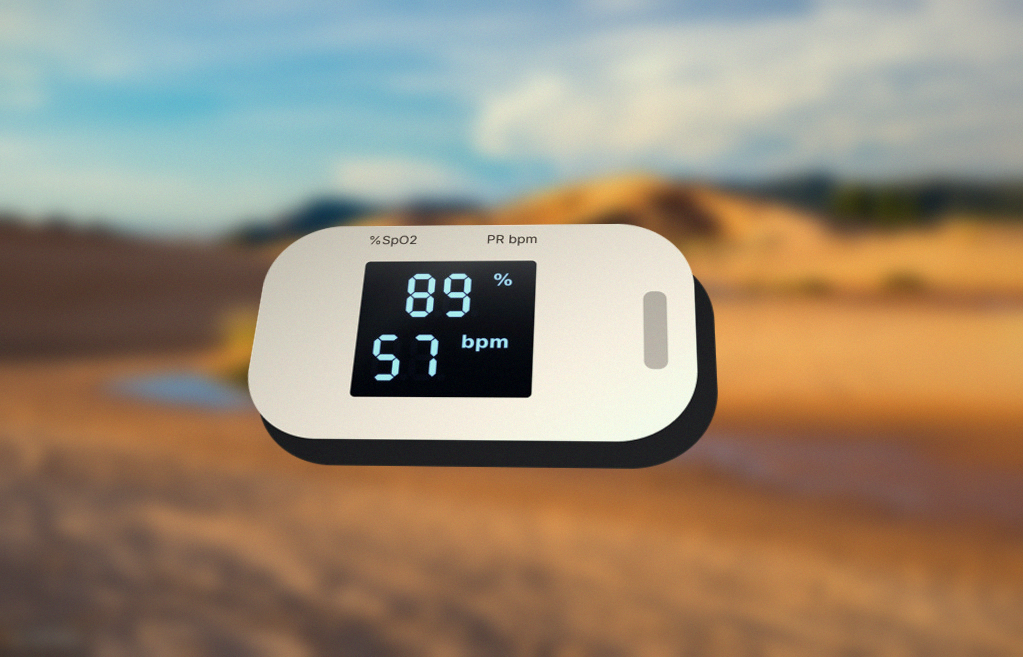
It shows 89 %
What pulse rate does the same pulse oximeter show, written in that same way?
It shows 57 bpm
